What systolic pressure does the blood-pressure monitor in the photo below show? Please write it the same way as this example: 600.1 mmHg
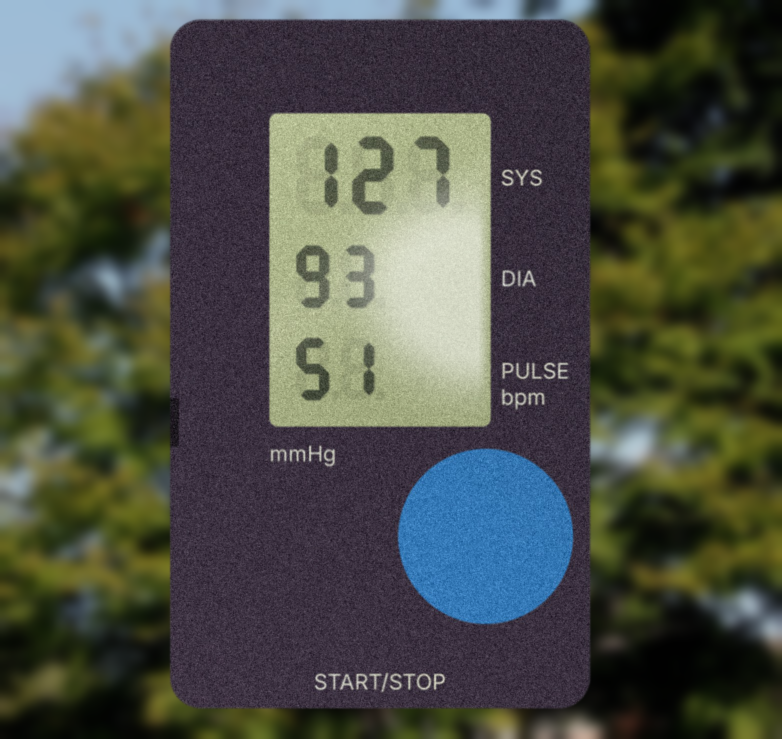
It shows 127 mmHg
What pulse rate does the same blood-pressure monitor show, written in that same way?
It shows 51 bpm
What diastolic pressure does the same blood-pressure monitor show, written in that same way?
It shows 93 mmHg
